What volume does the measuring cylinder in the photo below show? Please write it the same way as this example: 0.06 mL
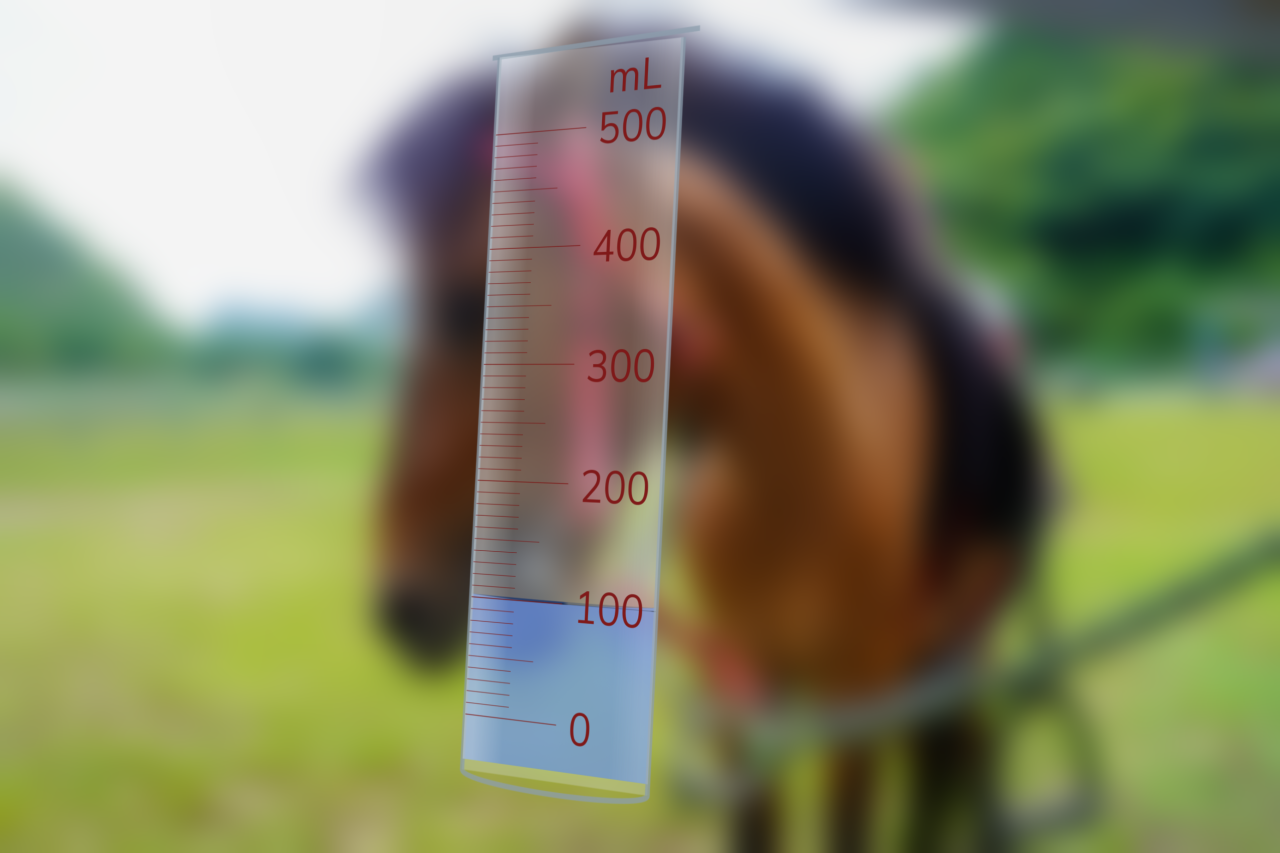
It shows 100 mL
